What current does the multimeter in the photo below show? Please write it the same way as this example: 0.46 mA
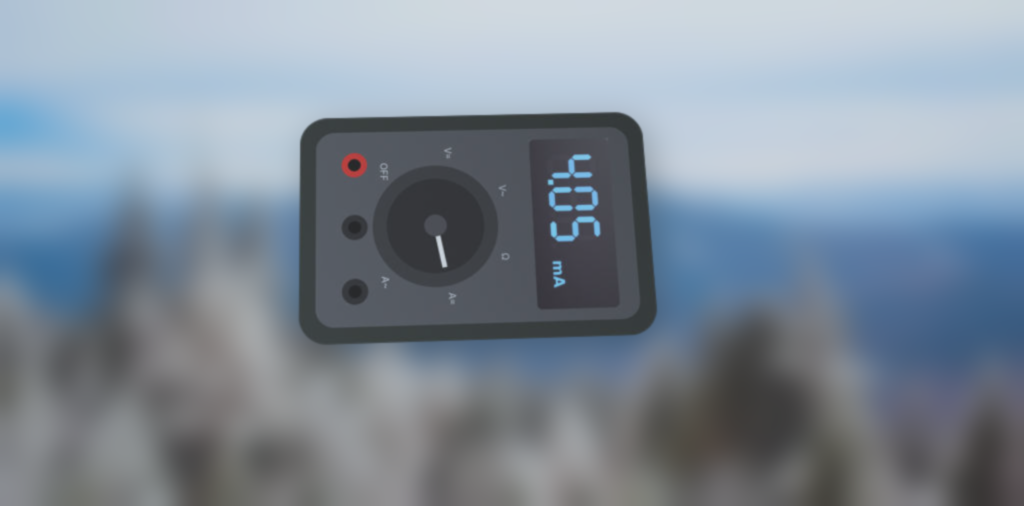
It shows 4.05 mA
